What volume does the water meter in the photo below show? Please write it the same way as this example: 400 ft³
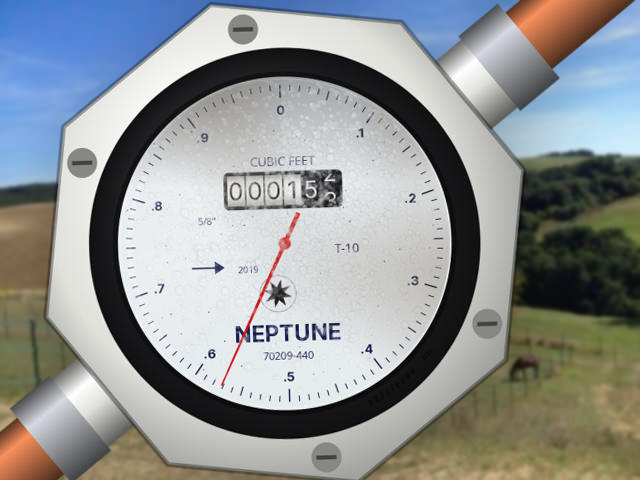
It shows 152.57 ft³
